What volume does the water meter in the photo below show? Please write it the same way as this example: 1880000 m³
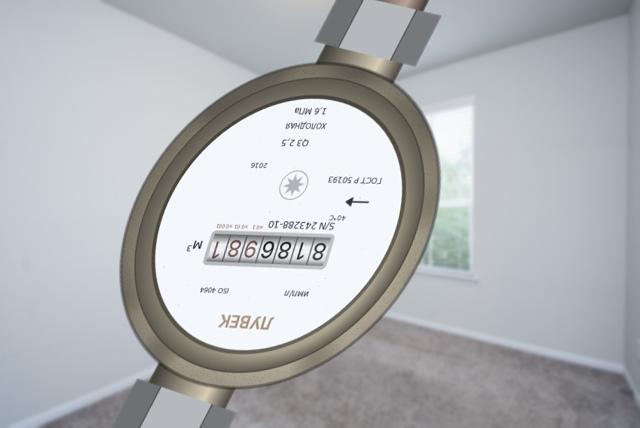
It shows 8186.981 m³
